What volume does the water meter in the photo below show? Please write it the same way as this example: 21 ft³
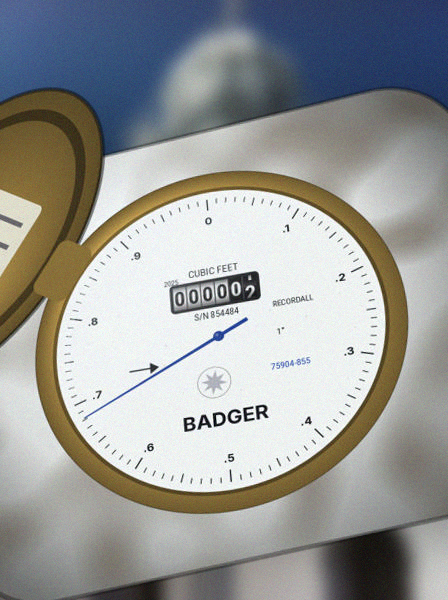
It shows 1.68 ft³
